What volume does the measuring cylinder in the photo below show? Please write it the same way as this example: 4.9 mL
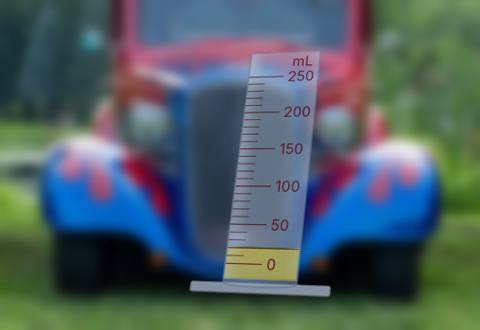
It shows 20 mL
